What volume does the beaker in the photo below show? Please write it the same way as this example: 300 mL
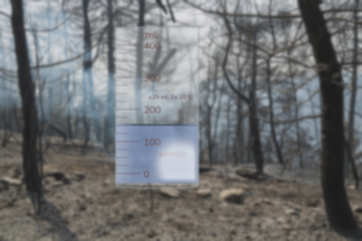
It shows 150 mL
